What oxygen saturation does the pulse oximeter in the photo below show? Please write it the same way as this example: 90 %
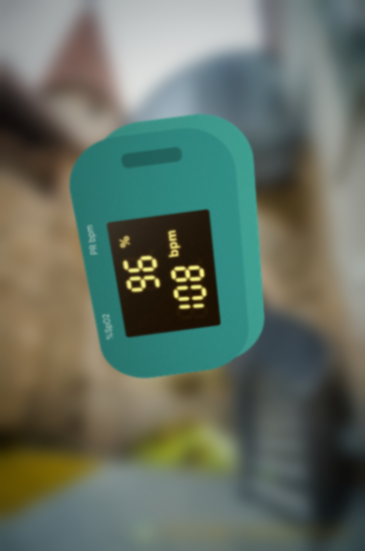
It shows 96 %
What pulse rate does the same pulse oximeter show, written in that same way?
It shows 108 bpm
